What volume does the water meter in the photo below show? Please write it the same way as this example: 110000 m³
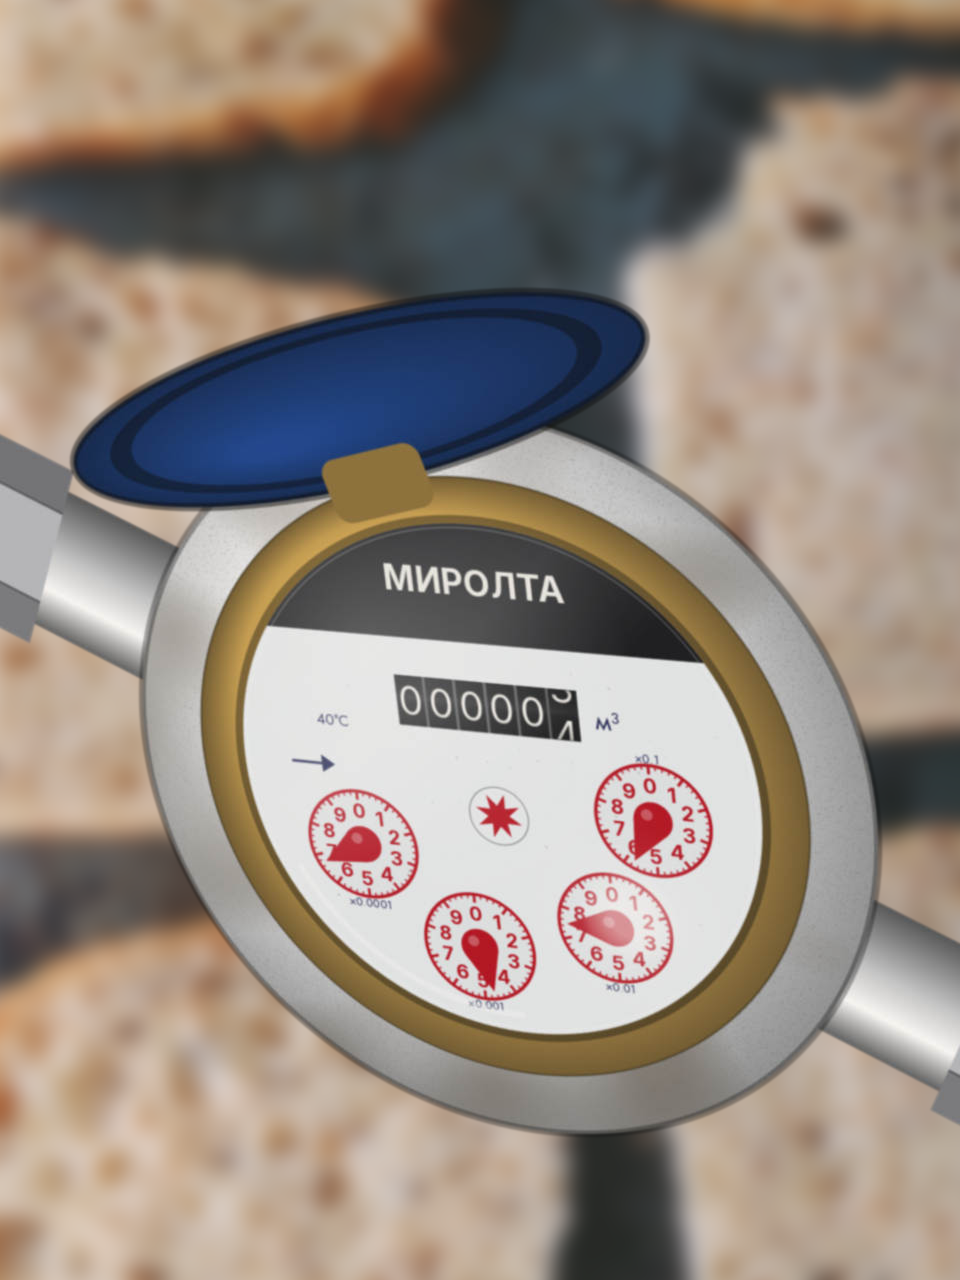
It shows 3.5746 m³
